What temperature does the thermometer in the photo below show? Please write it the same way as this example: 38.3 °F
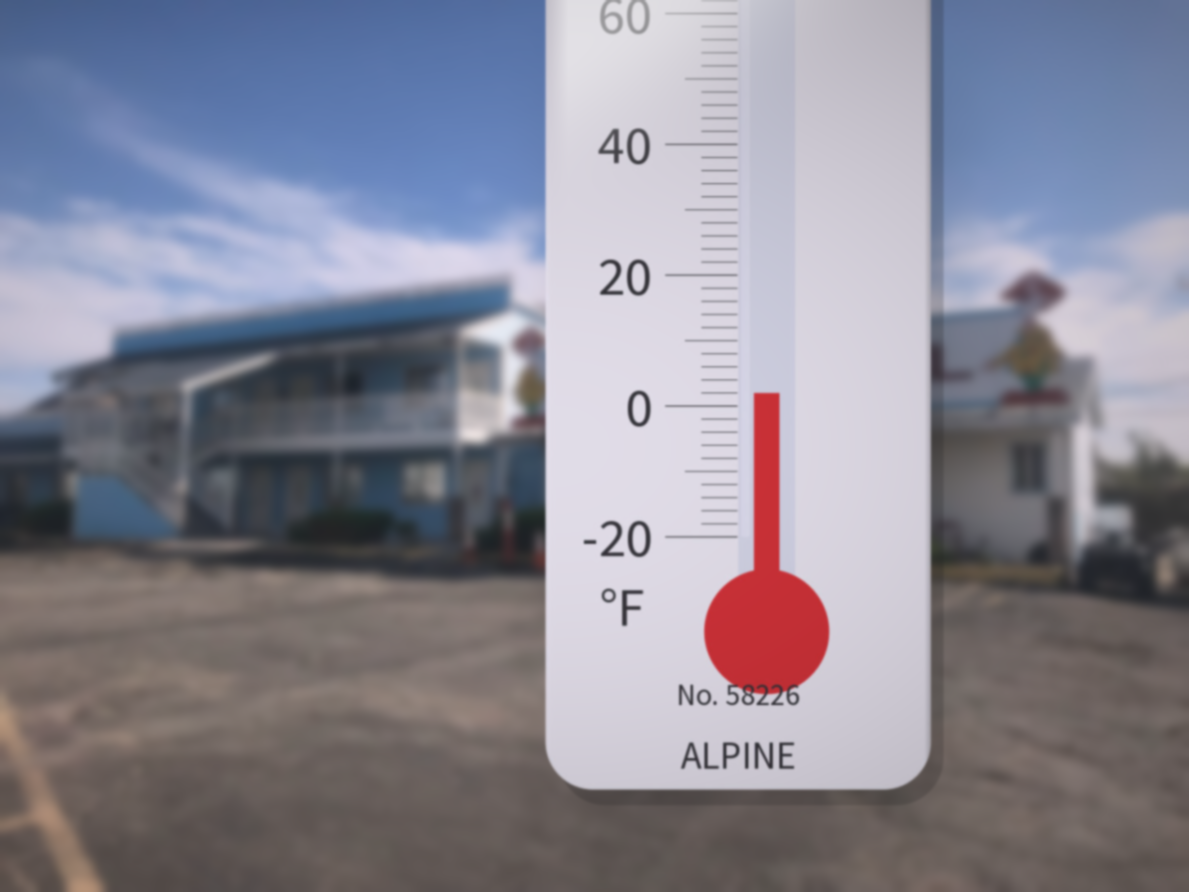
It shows 2 °F
